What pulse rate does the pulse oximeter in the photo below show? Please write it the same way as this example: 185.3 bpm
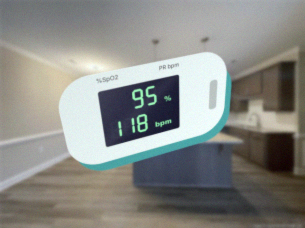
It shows 118 bpm
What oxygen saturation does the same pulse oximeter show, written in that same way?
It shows 95 %
